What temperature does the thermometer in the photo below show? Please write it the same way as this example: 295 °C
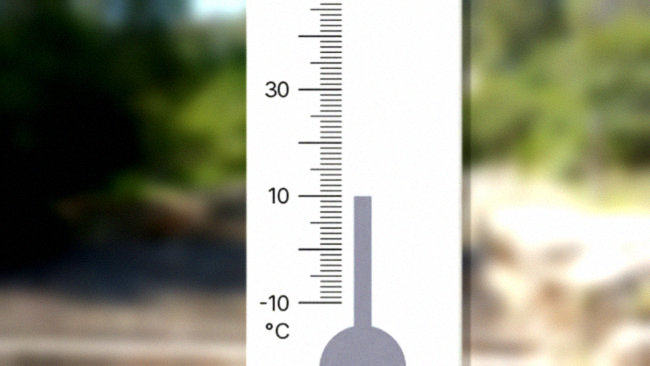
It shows 10 °C
